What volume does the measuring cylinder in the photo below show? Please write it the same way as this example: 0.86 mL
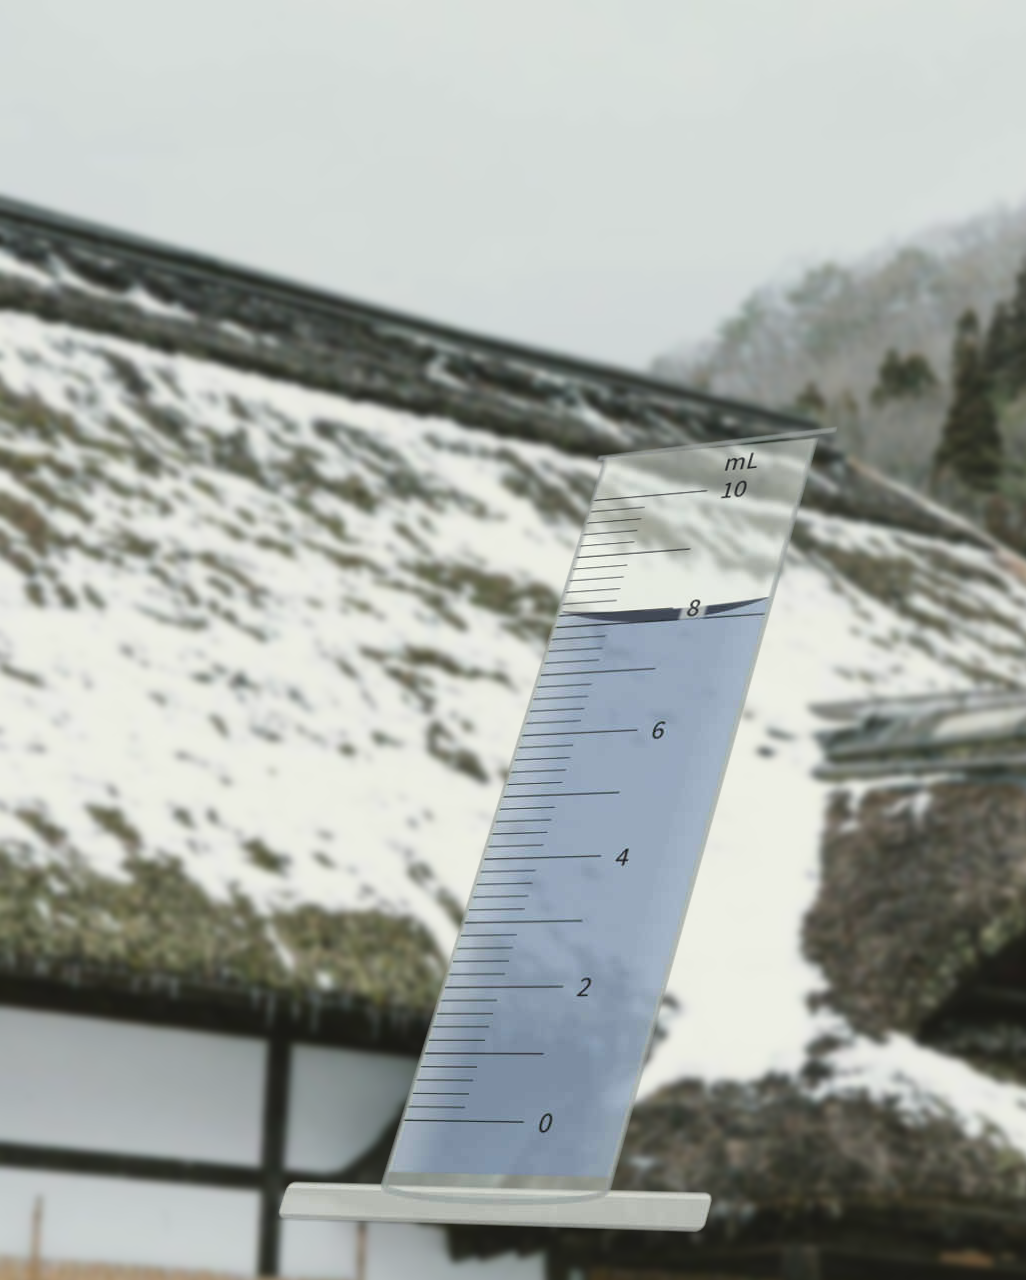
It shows 7.8 mL
